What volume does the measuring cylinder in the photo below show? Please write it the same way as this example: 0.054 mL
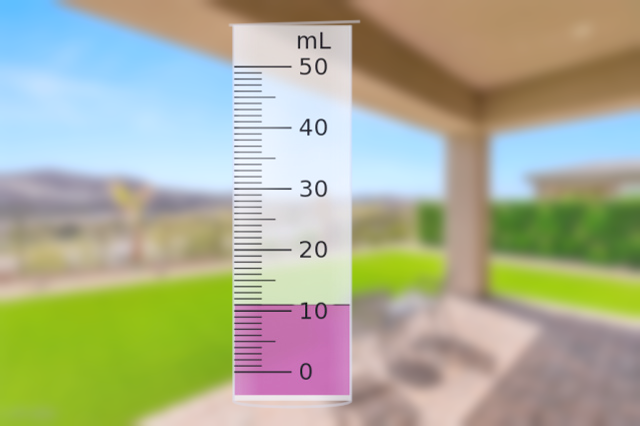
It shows 11 mL
